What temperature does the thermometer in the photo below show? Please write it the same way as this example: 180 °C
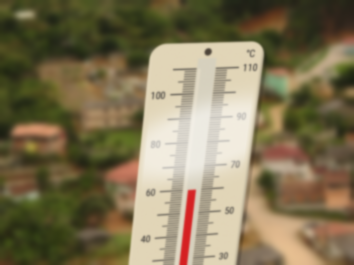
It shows 60 °C
